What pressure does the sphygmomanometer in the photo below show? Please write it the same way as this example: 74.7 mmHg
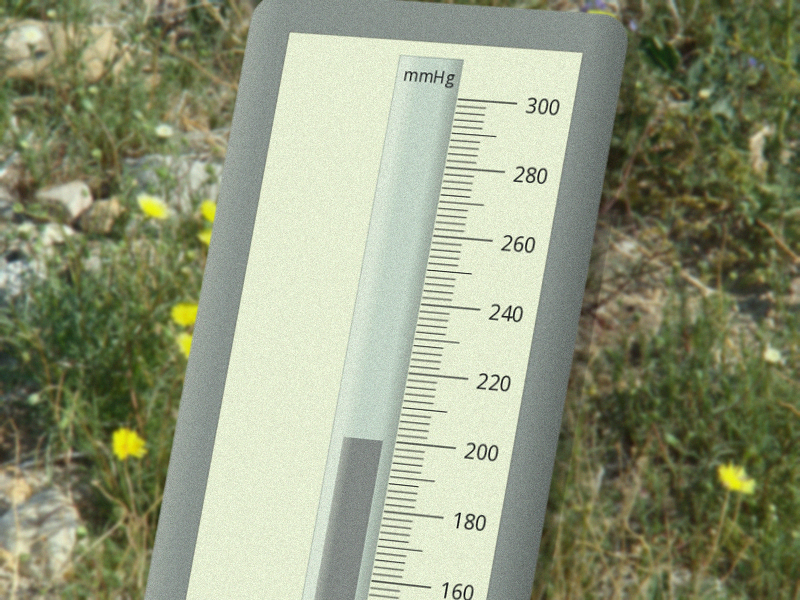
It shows 200 mmHg
